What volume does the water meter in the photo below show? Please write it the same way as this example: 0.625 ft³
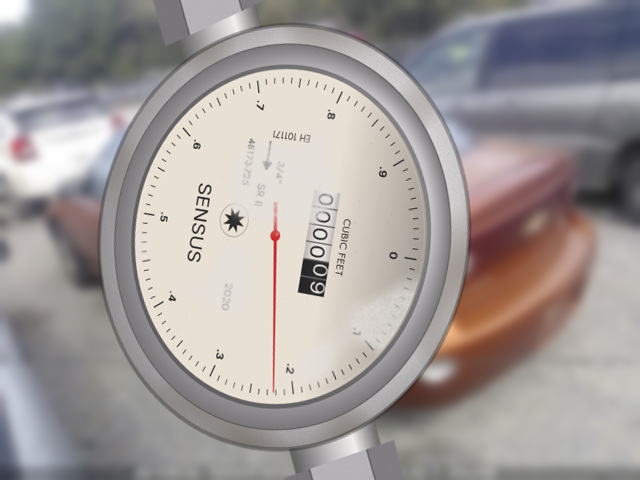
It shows 9.22 ft³
